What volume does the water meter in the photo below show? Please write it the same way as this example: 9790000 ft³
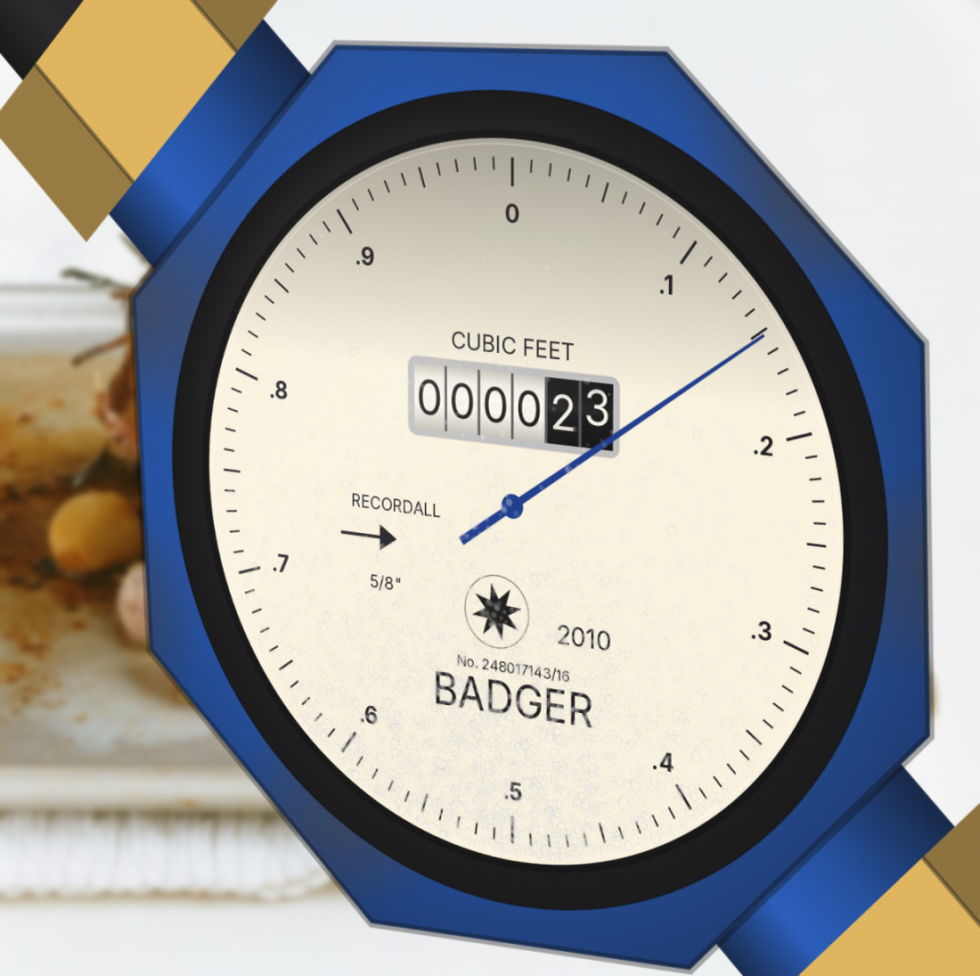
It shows 23.15 ft³
